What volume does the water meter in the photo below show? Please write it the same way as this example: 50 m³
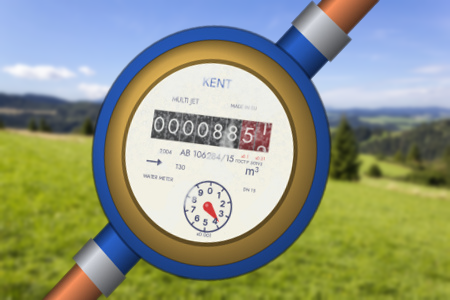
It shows 88.513 m³
